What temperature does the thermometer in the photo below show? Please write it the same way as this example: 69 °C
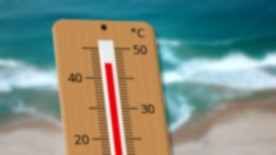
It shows 45 °C
